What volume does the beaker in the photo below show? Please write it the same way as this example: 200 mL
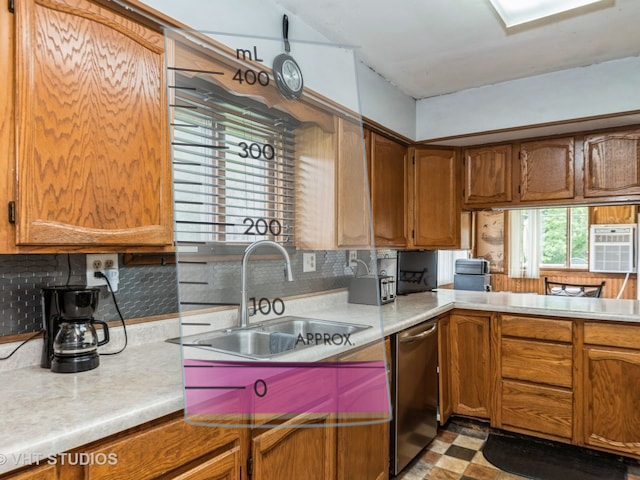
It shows 25 mL
